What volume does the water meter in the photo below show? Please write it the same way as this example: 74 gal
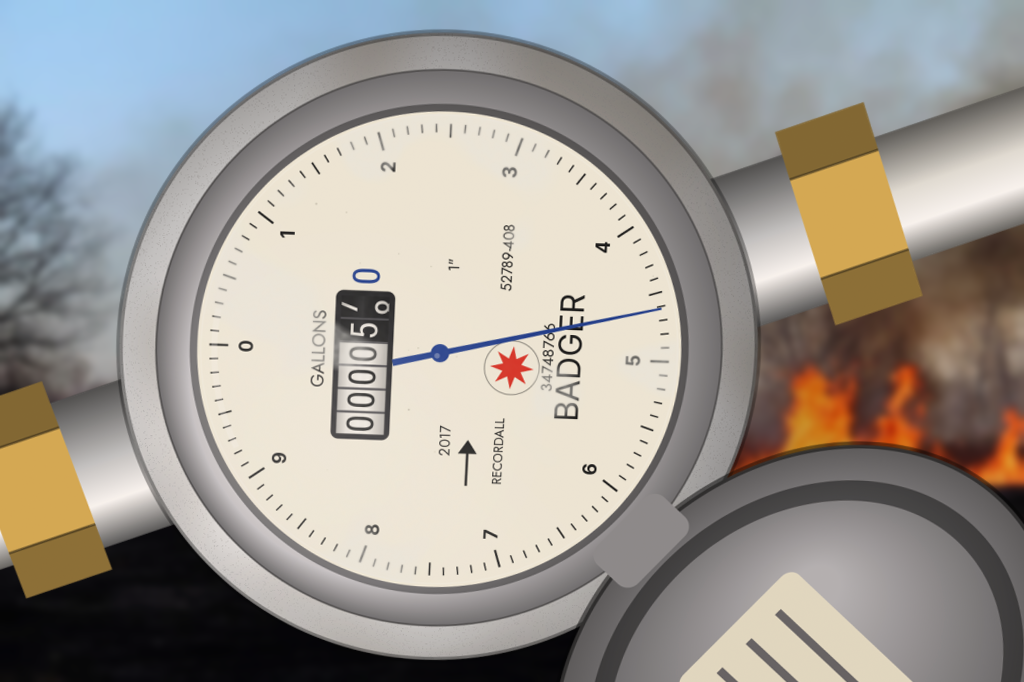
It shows 574.6 gal
